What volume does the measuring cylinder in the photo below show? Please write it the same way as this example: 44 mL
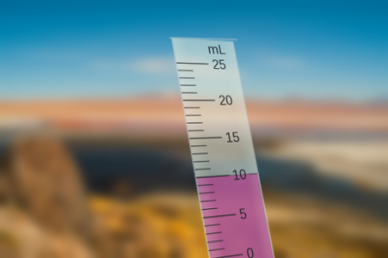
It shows 10 mL
